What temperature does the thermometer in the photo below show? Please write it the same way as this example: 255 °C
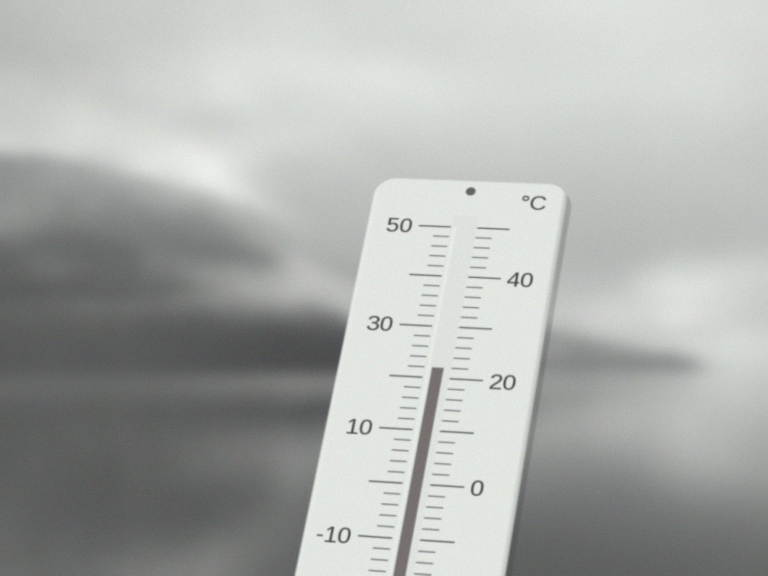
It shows 22 °C
